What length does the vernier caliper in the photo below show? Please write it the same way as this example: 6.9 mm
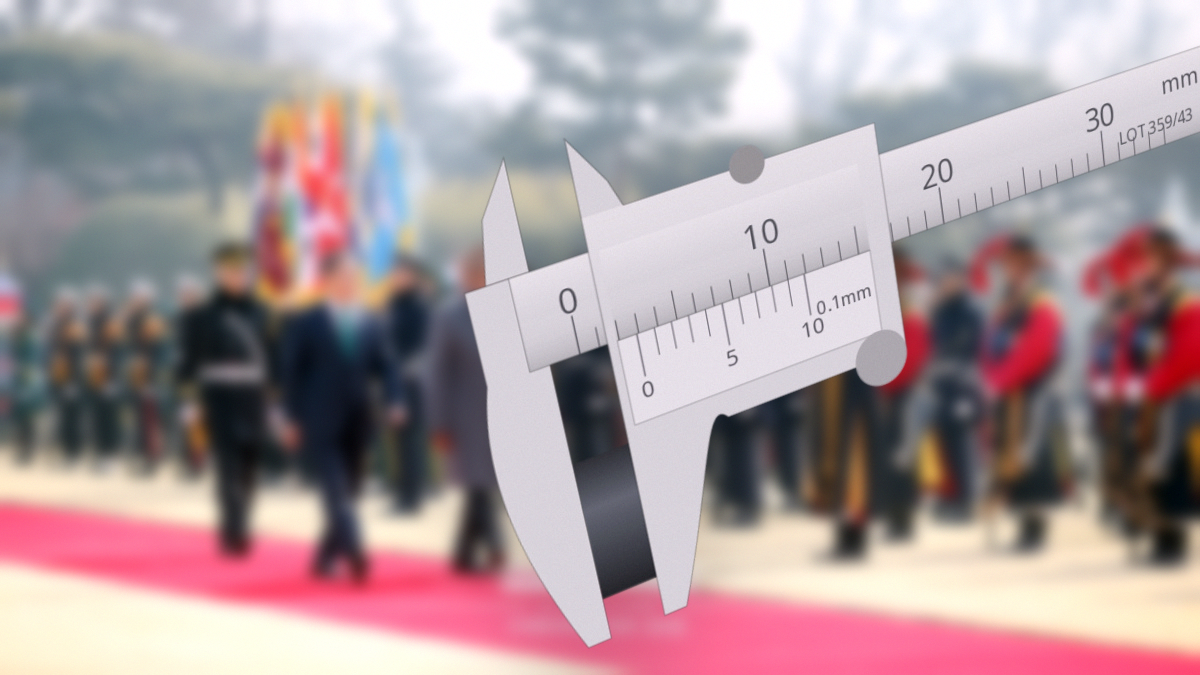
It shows 2.9 mm
